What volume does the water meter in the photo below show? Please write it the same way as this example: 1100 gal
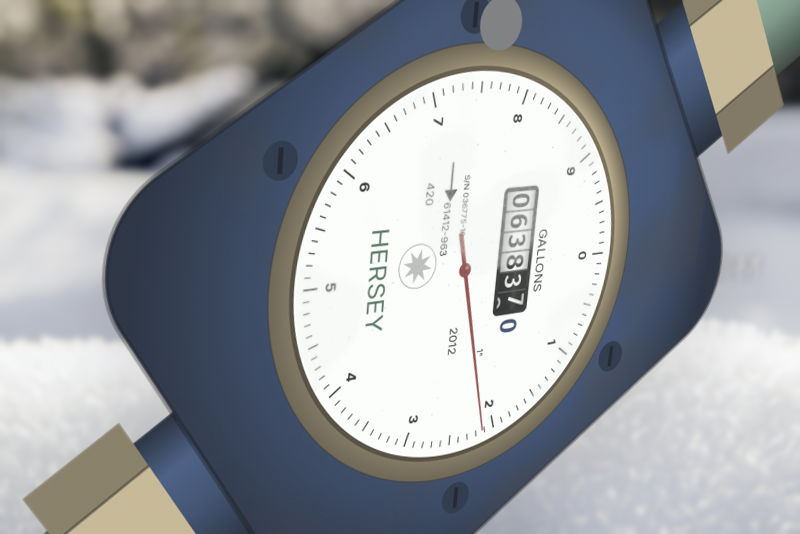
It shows 638372.1 gal
